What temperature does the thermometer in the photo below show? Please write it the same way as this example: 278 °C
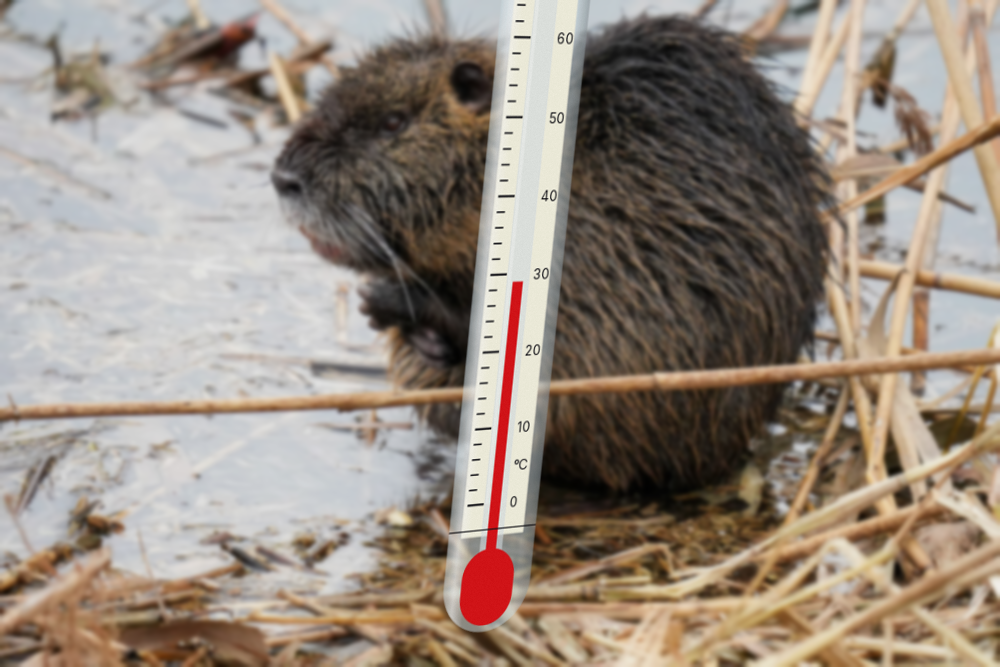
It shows 29 °C
